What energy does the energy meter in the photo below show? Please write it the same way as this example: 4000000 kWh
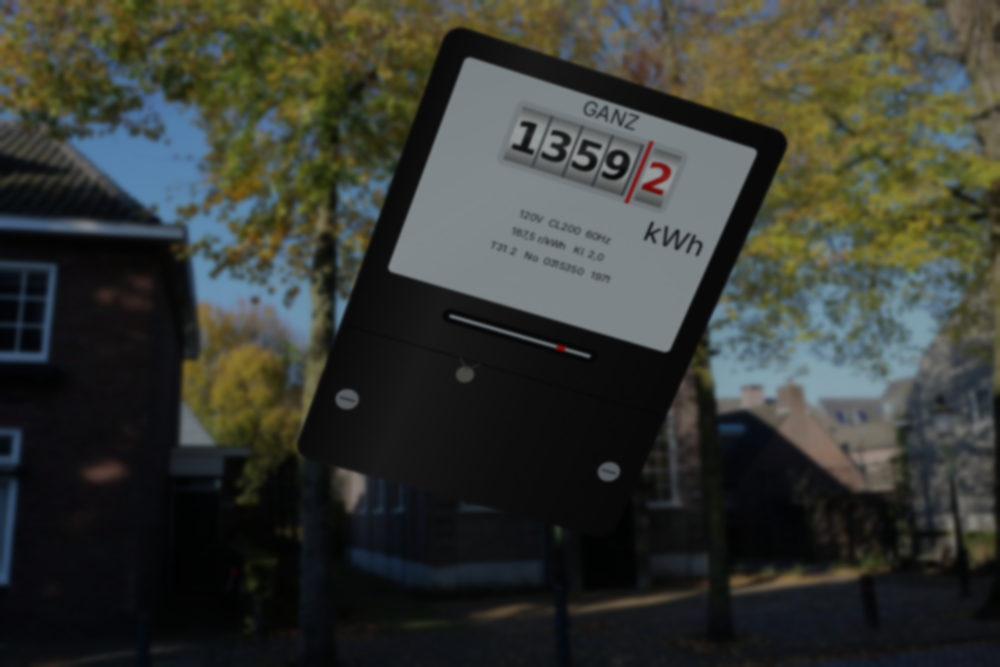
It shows 1359.2 kWh
